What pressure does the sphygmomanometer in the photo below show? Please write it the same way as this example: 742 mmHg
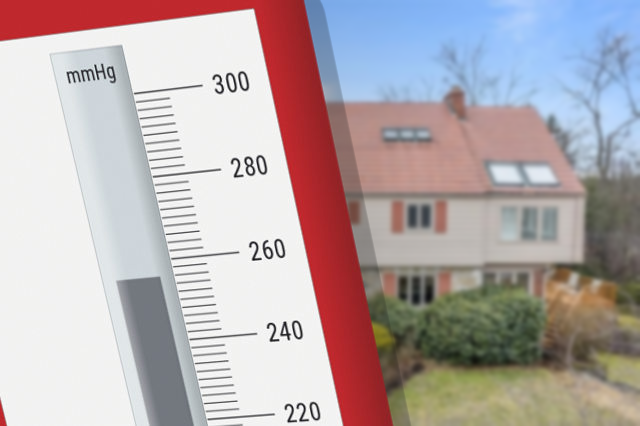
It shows 256 mmHg
